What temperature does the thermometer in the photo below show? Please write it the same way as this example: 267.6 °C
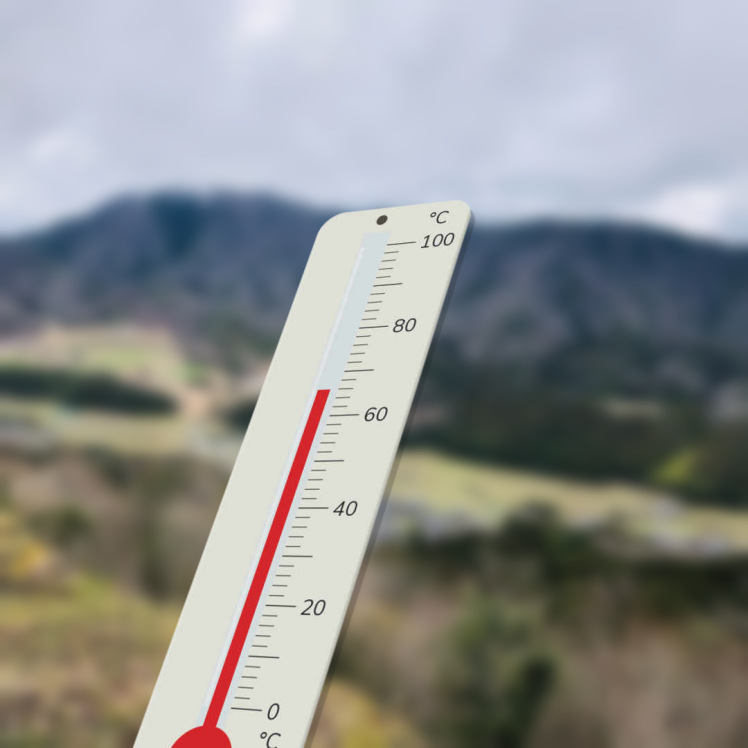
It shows 66 °C
